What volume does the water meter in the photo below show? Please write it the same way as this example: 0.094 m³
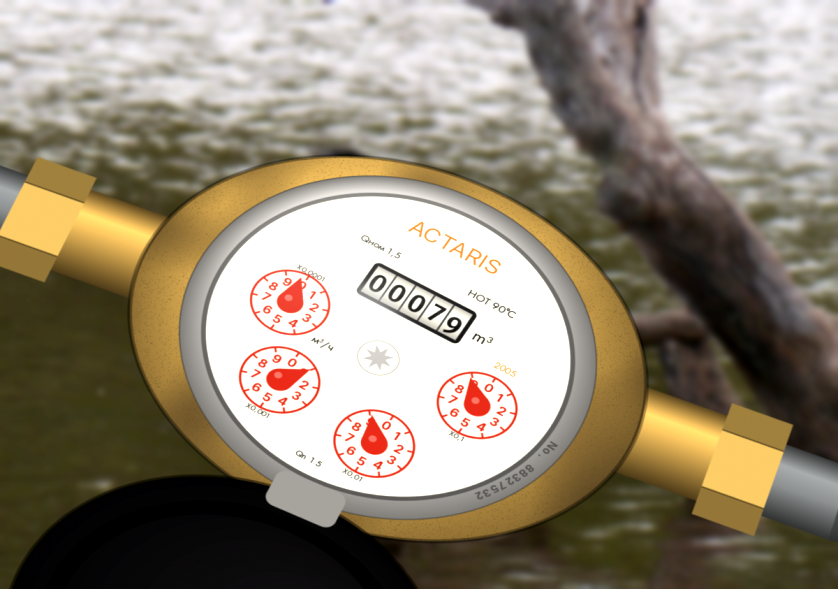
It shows 78.8909 m³
